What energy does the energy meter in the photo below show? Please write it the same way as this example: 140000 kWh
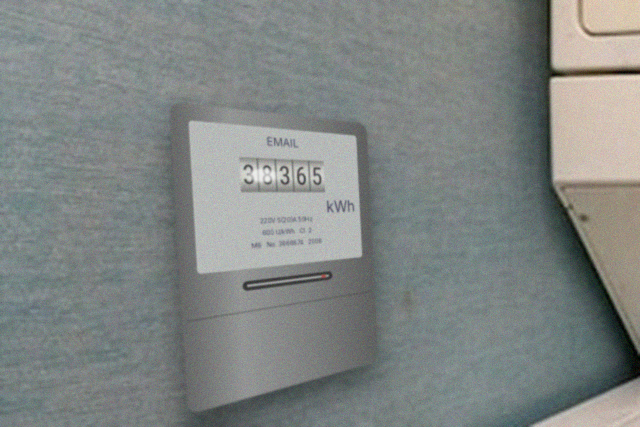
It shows 38365 kWh
